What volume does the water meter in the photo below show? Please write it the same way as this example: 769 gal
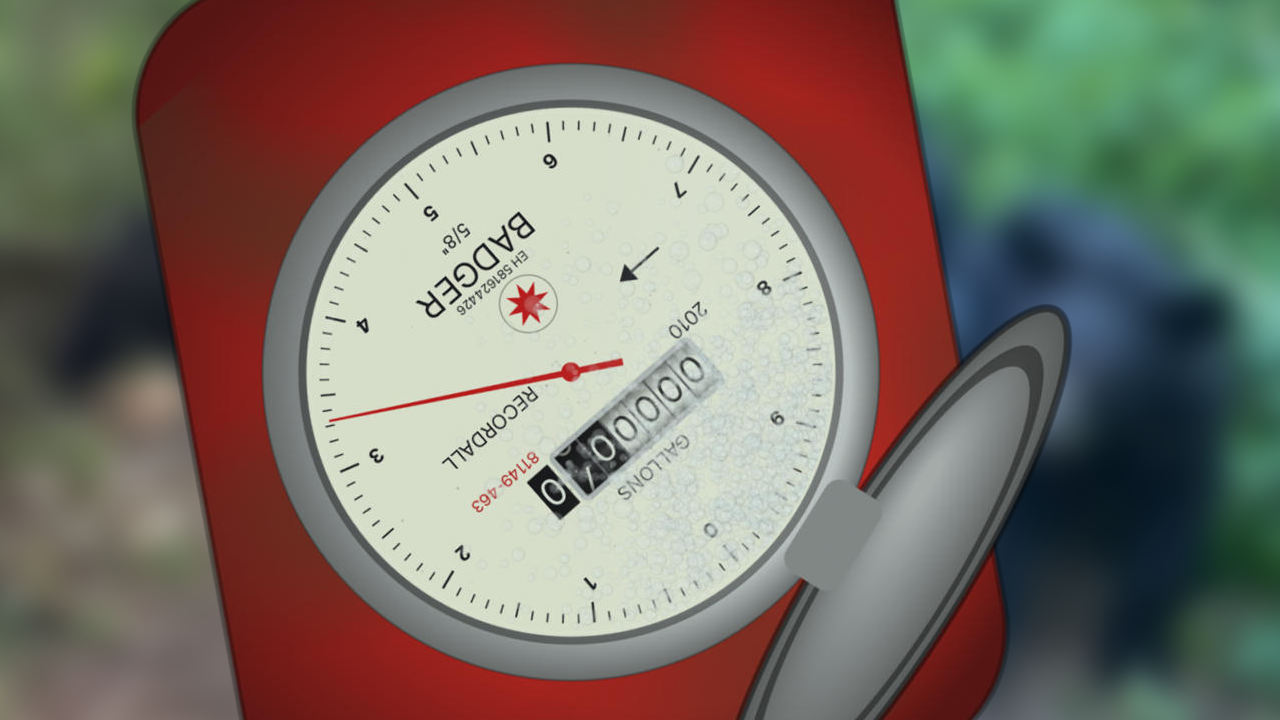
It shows 73.3 gal
